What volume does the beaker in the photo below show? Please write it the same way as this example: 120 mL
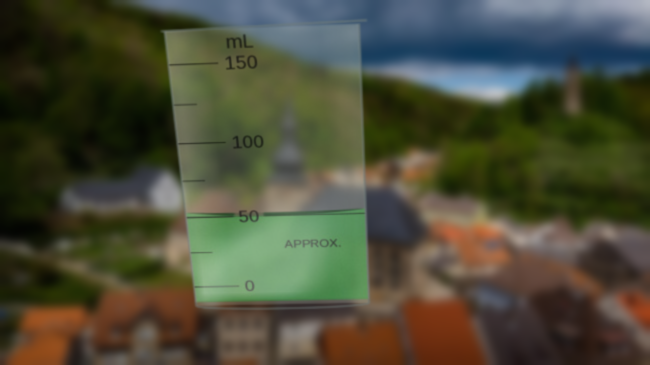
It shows 50 mL
